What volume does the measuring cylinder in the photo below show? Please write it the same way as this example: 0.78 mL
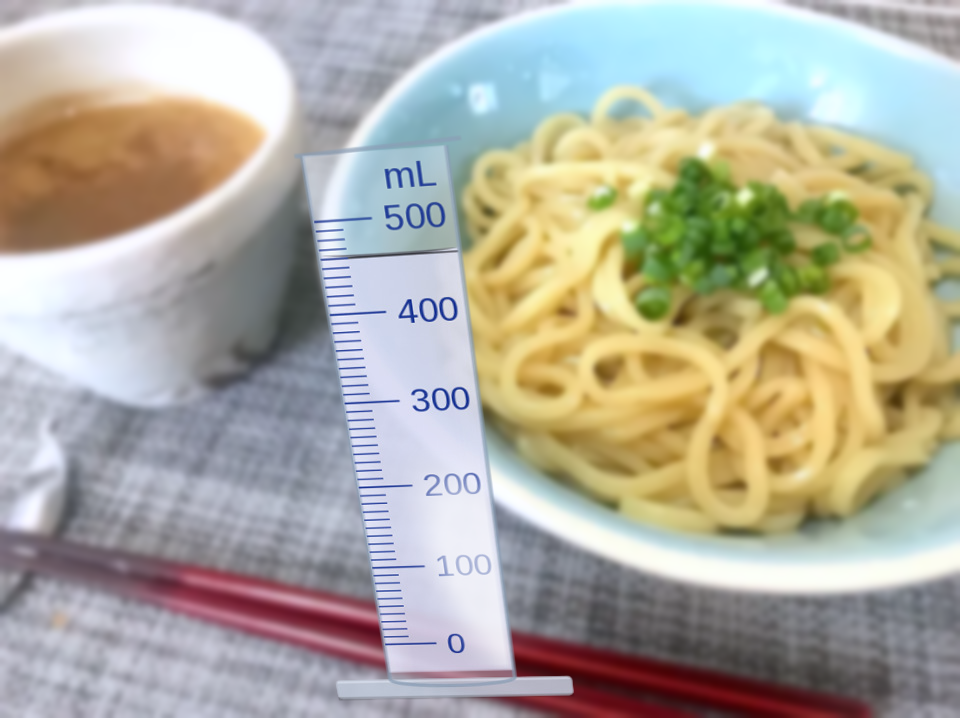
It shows 460 mL
